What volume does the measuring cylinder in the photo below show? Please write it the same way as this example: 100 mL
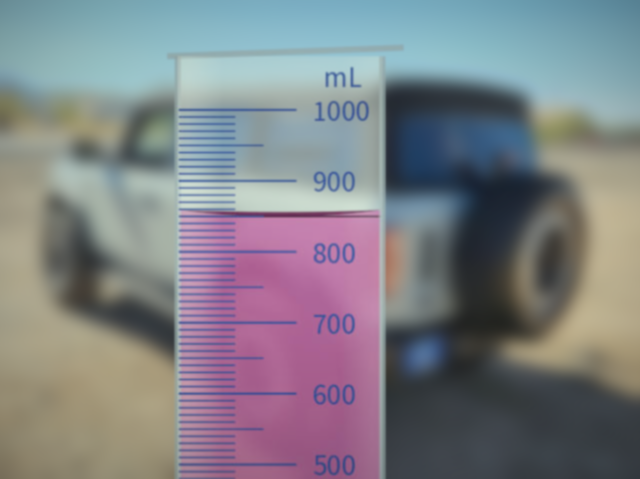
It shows 850 mL
